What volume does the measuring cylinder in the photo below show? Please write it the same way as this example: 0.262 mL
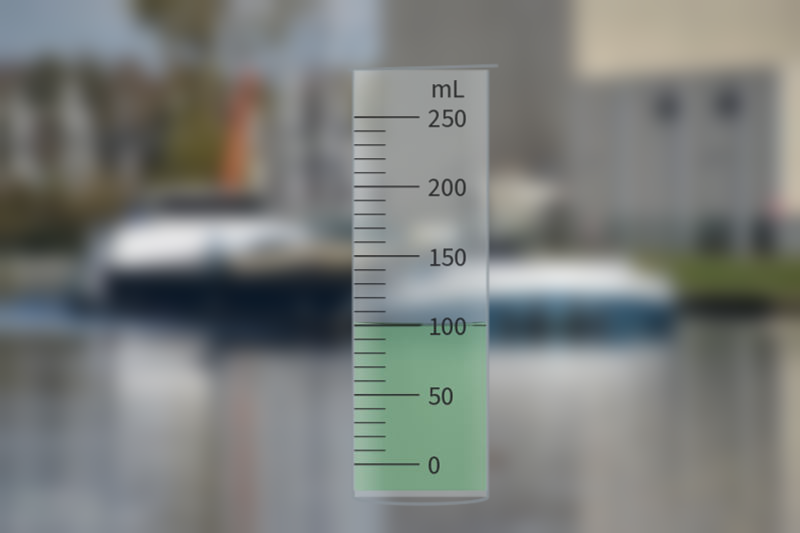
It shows 100 mL
